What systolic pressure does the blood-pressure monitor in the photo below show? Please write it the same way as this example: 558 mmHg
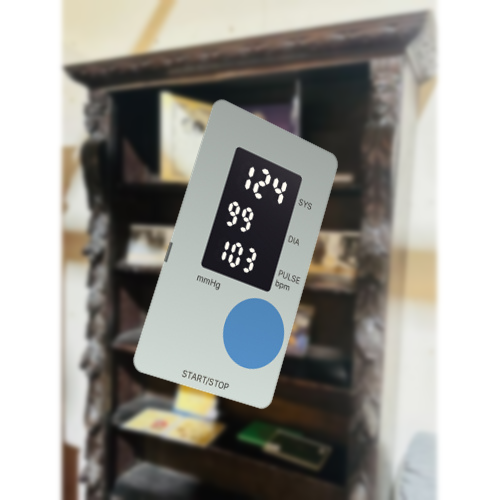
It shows 124 mmHg
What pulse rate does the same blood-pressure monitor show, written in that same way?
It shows 103 bpm
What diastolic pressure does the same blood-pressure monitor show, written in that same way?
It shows 99 mmHg
